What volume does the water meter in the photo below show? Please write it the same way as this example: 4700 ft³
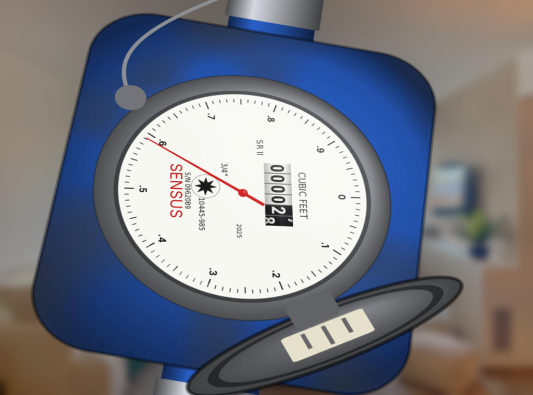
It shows 27.59 ft³
